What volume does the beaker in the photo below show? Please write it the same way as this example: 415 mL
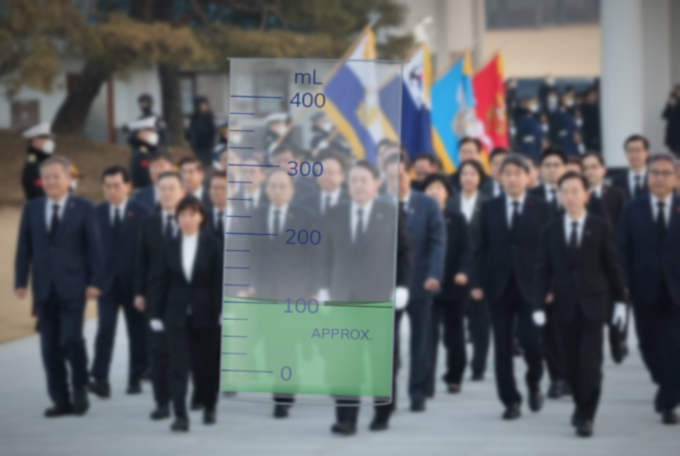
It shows 100 mL
